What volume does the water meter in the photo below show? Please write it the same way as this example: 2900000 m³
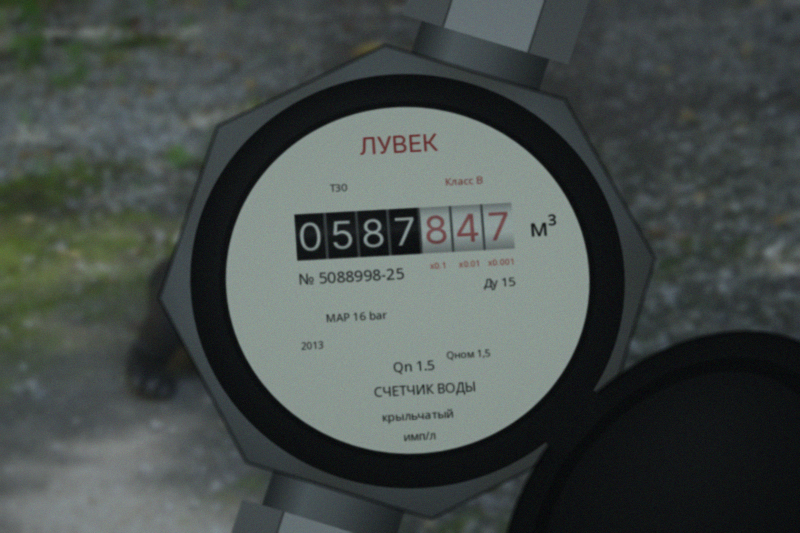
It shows 587.847 m³
